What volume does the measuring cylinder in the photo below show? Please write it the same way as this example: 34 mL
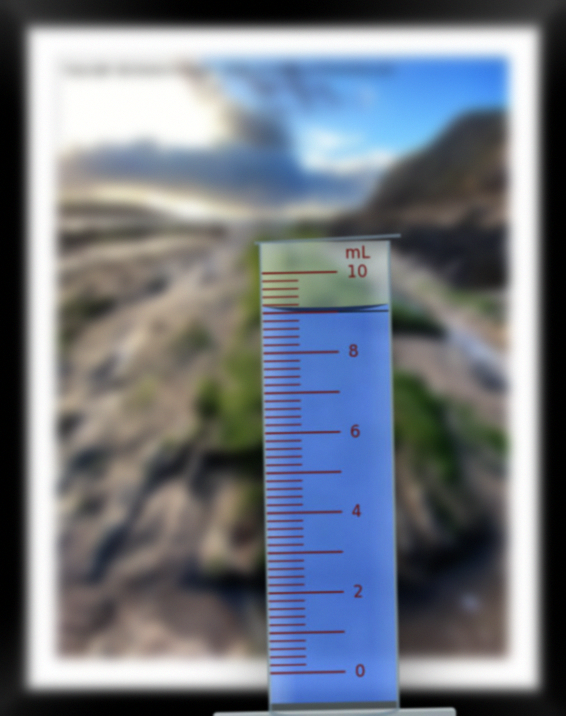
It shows 9 mL
